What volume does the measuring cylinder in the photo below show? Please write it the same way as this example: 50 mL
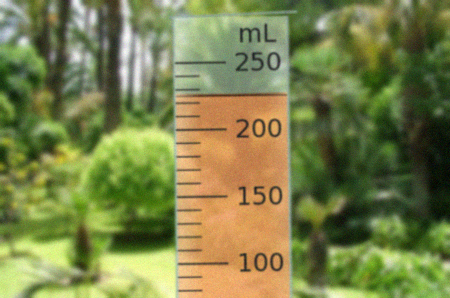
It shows 225 mL
